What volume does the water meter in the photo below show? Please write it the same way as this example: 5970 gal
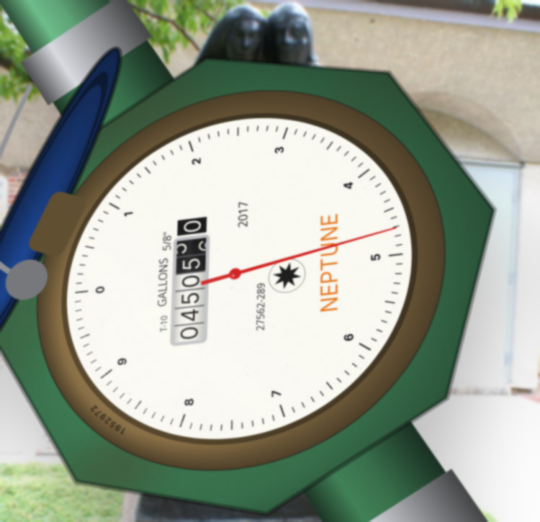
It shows 450554.7 gal
